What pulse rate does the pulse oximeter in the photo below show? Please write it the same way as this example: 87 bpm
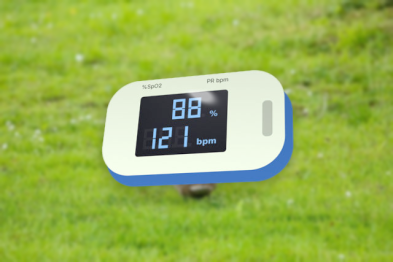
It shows 121 bpm
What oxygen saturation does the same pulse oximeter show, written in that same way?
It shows 88 %
